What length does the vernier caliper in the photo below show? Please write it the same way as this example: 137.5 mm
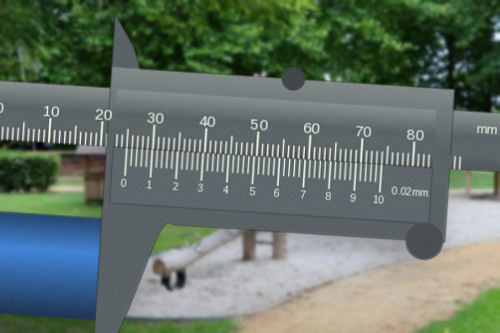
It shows 25.0 mm
